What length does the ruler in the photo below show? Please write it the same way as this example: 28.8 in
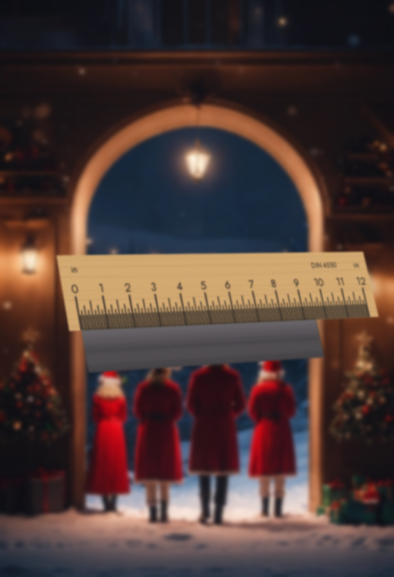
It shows 9.5 in
